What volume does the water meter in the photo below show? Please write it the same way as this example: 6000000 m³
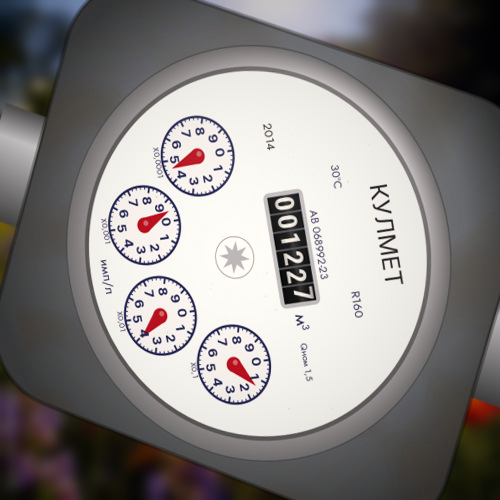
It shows 1227.1394 m³
